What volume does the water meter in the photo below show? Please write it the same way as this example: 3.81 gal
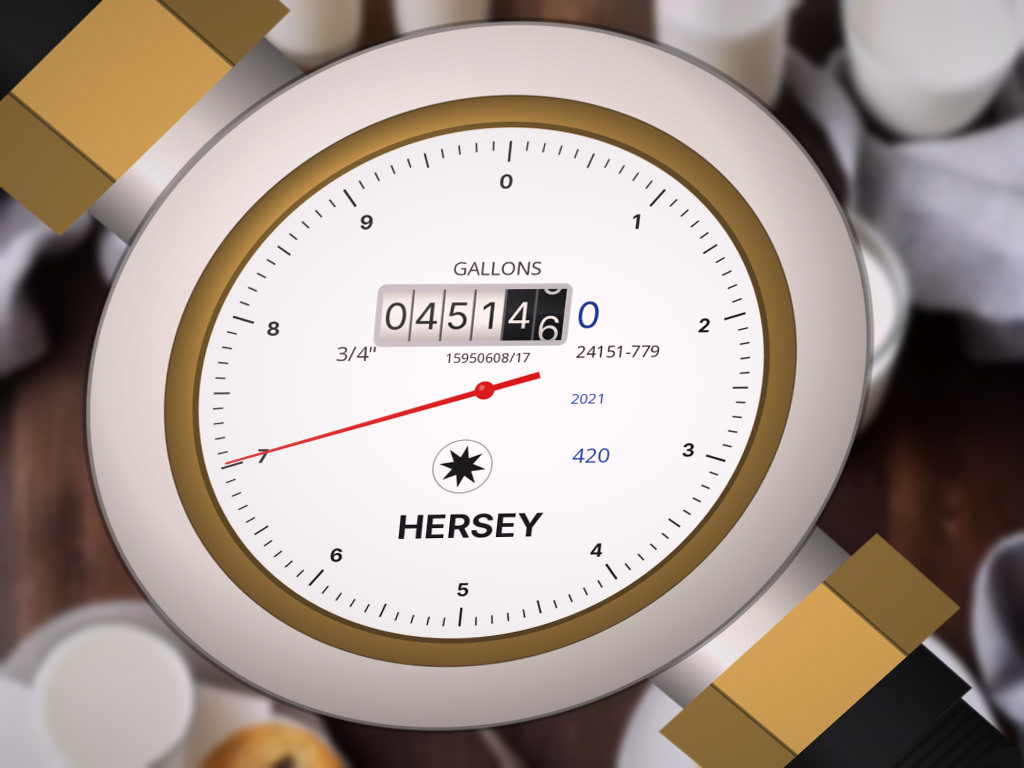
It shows 451457.0 gal
